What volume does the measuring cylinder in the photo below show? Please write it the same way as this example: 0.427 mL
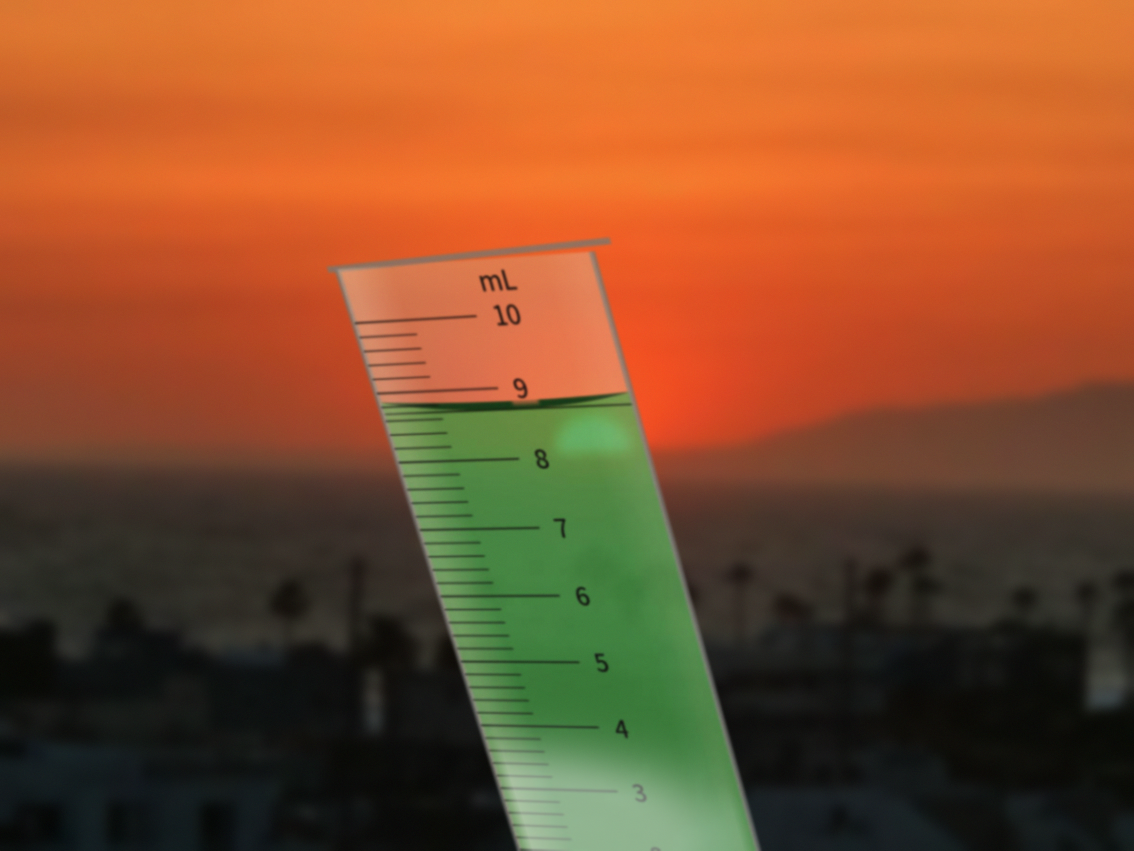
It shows 8.7 mL
